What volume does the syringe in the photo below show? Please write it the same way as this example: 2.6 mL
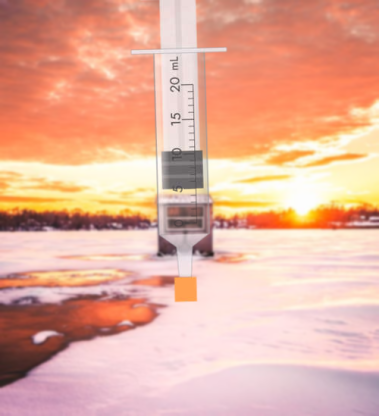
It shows 5 mL
